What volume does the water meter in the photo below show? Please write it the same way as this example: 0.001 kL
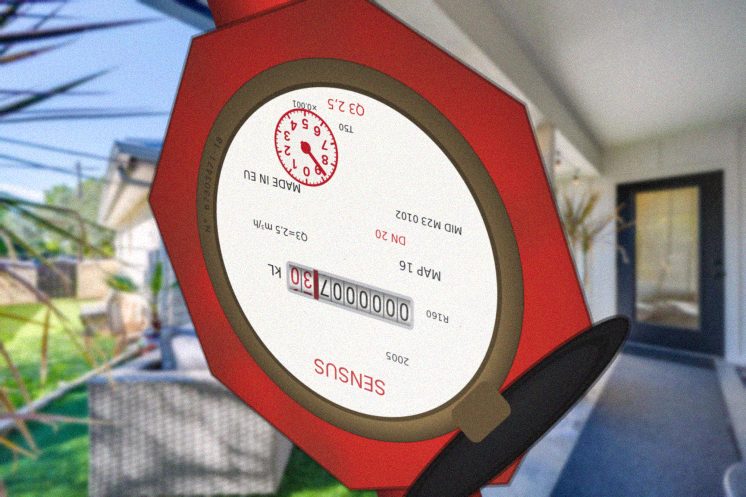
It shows 7.298 kL
